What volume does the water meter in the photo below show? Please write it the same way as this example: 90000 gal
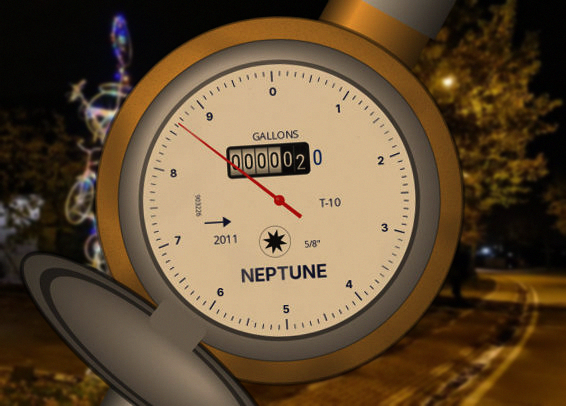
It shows 18.6 gal
